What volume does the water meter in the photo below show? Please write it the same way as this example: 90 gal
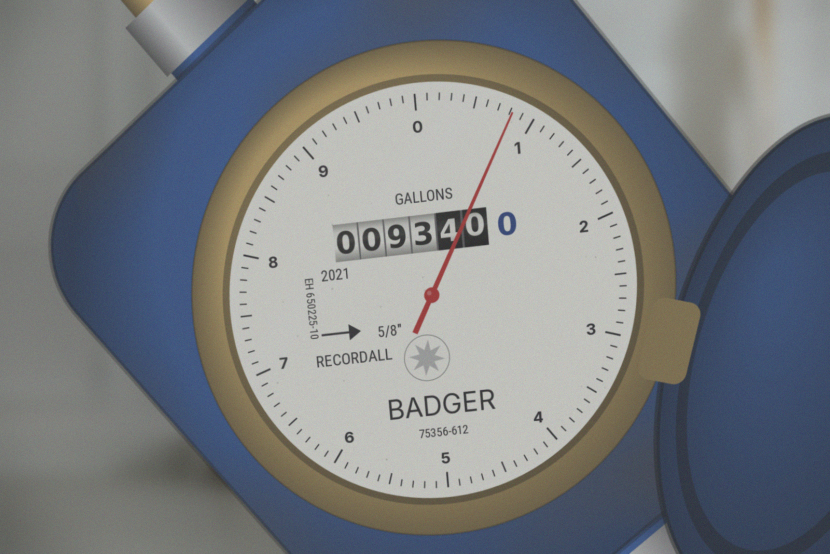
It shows 93400.8 gal
